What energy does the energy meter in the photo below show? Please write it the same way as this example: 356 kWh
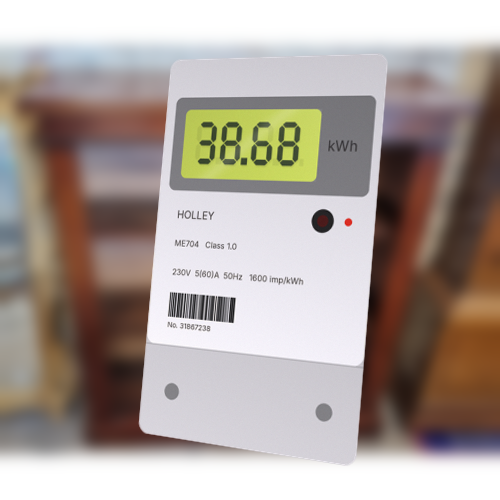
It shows 38.68 kWh
